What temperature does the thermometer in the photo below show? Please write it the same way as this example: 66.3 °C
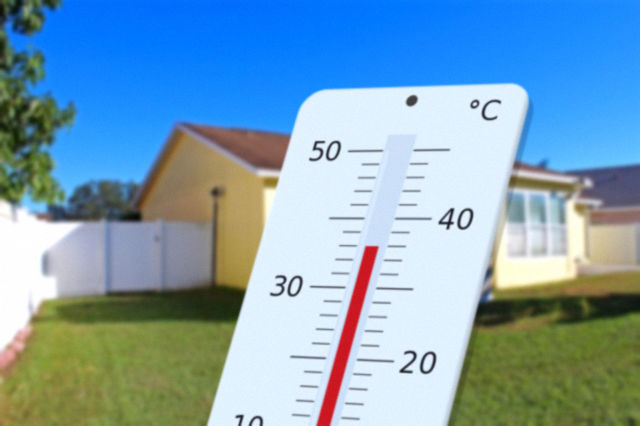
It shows 36 °C
